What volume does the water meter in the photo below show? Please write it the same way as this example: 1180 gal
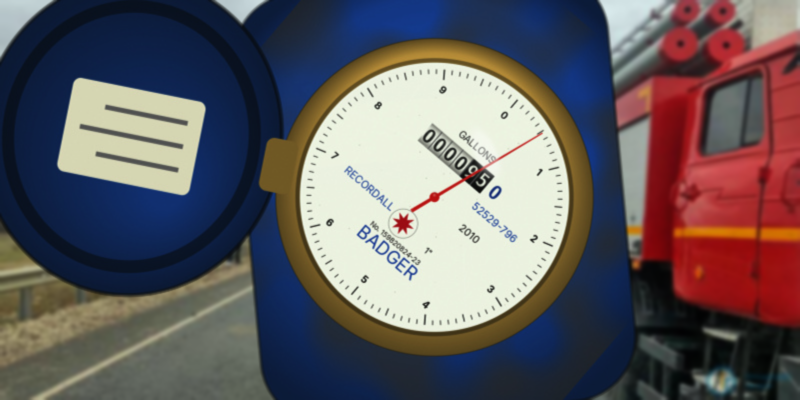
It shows 950.5 gal
